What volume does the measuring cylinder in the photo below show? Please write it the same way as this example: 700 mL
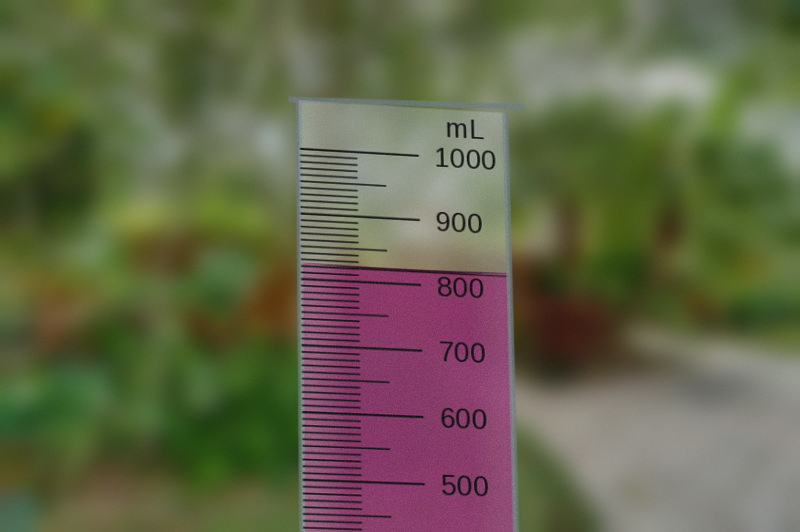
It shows 820 mL
